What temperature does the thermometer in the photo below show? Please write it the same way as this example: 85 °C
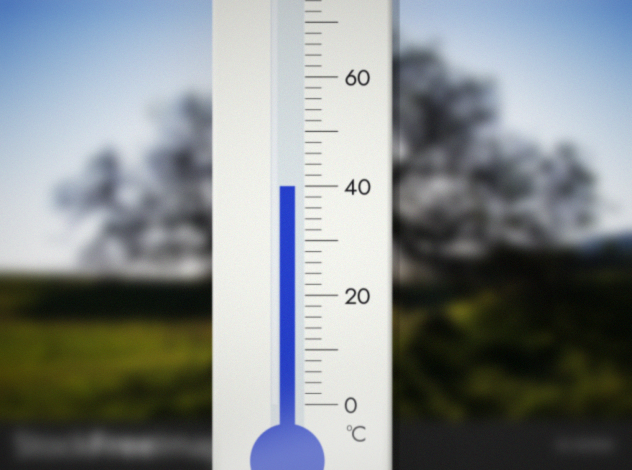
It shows 40 °C
